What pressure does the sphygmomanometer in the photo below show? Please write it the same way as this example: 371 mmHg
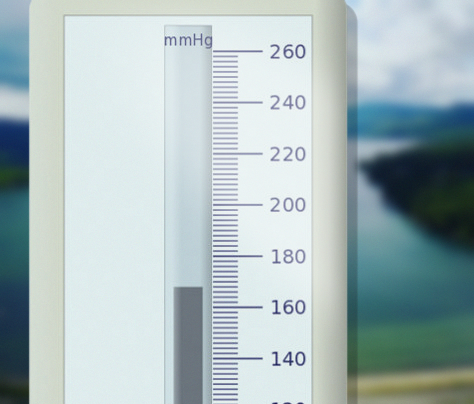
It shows 168 mmHg
